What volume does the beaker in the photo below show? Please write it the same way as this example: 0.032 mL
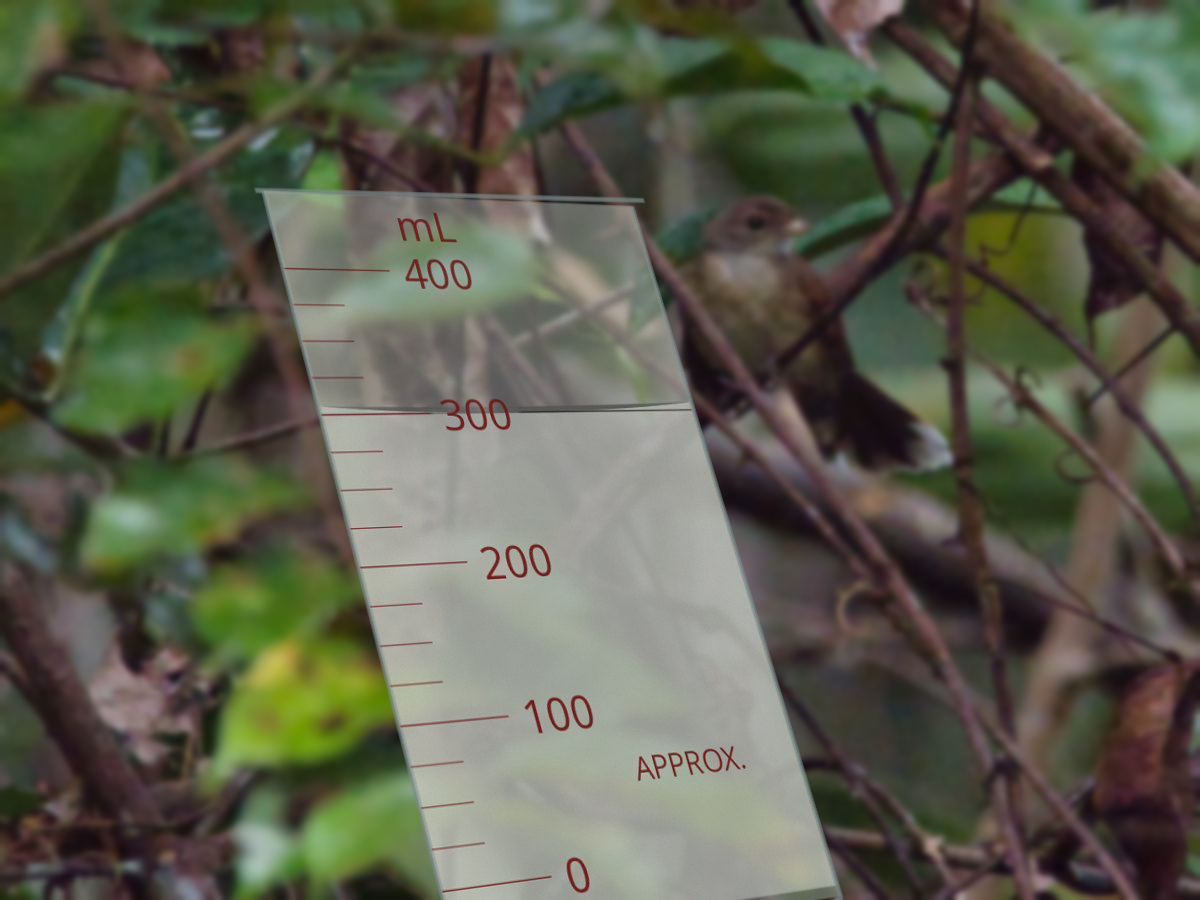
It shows 300 mL
